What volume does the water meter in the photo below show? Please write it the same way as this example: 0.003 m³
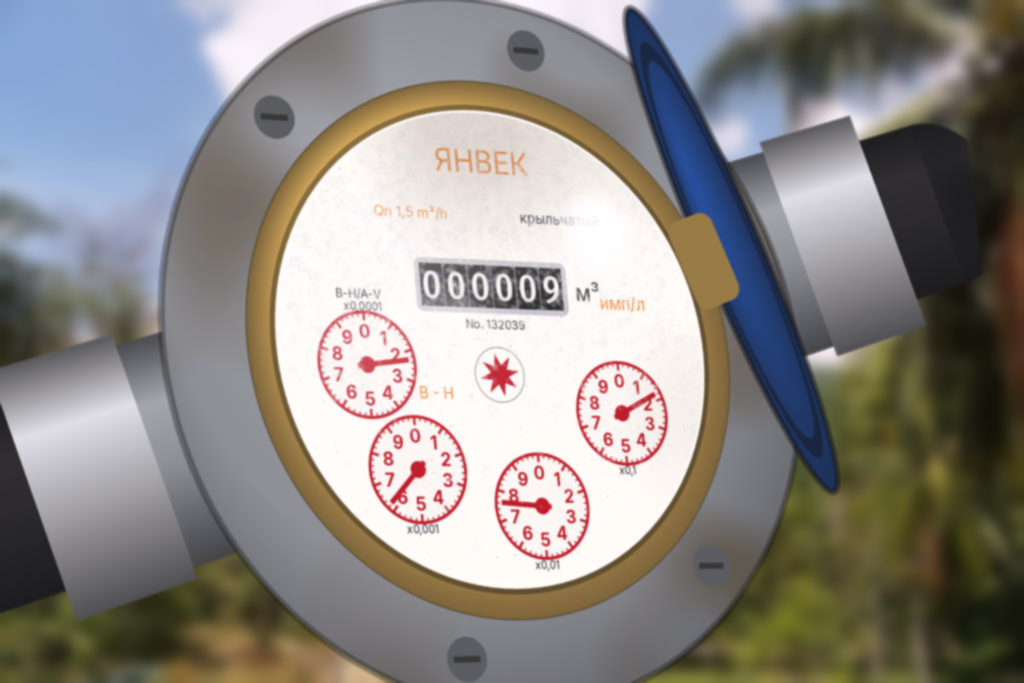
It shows 9.1762 m³
